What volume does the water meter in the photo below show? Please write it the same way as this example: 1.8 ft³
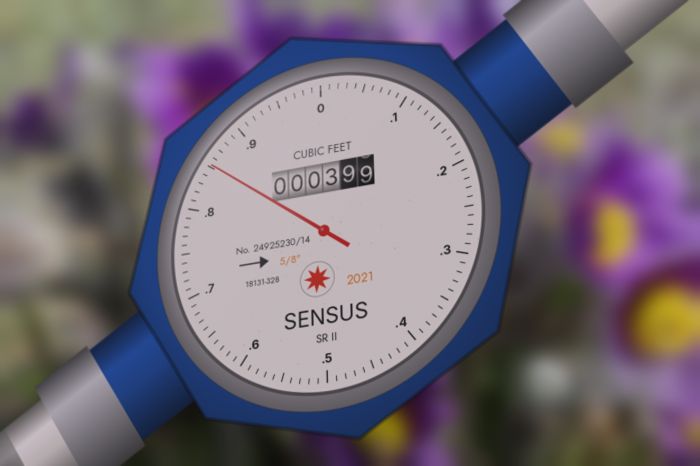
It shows 398.85 ft³
